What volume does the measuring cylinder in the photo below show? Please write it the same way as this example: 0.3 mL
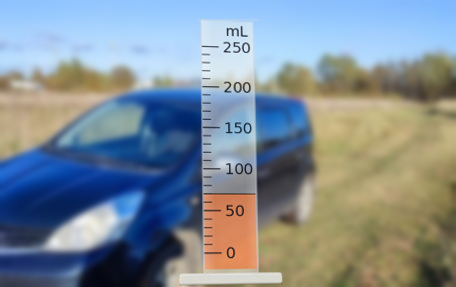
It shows 70 mL
